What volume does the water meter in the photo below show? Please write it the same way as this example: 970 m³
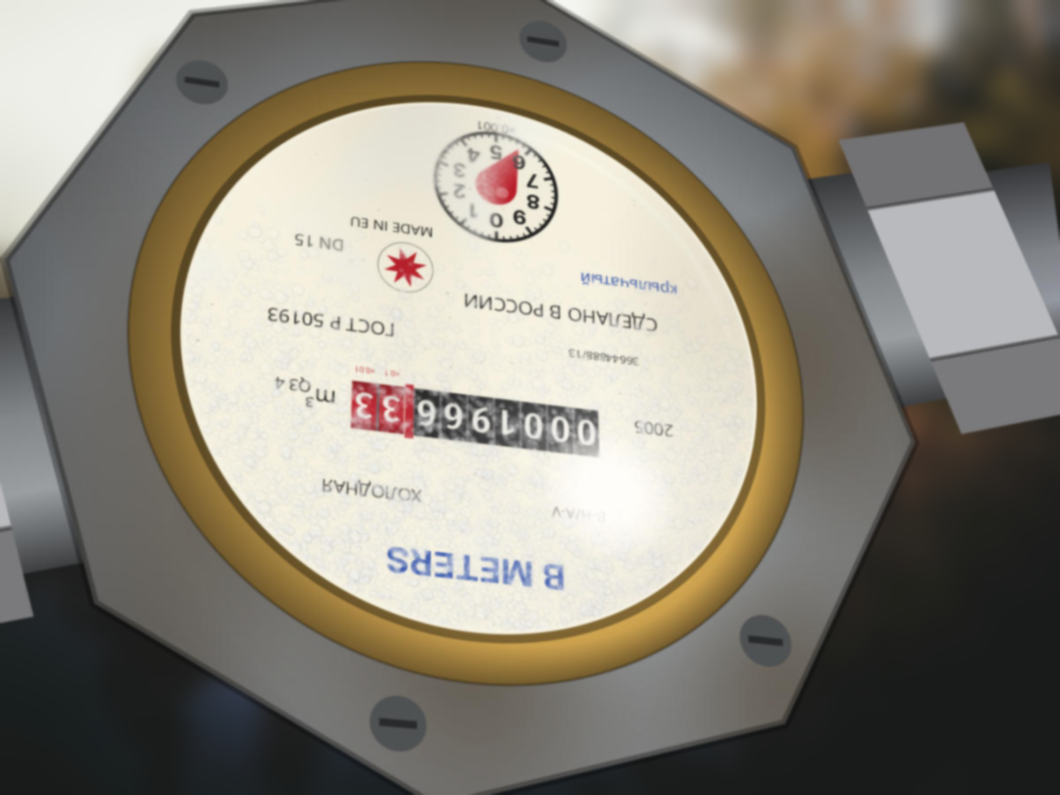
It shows 1966.335 m³
